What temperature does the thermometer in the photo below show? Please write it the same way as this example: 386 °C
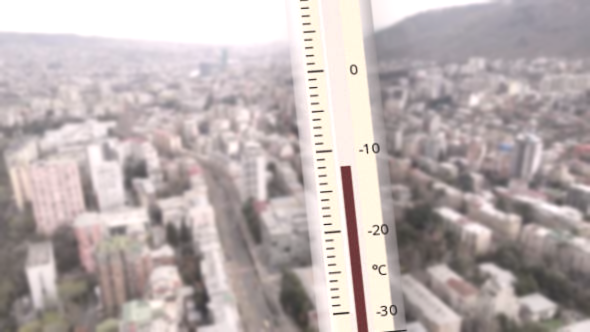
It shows -12 °C
